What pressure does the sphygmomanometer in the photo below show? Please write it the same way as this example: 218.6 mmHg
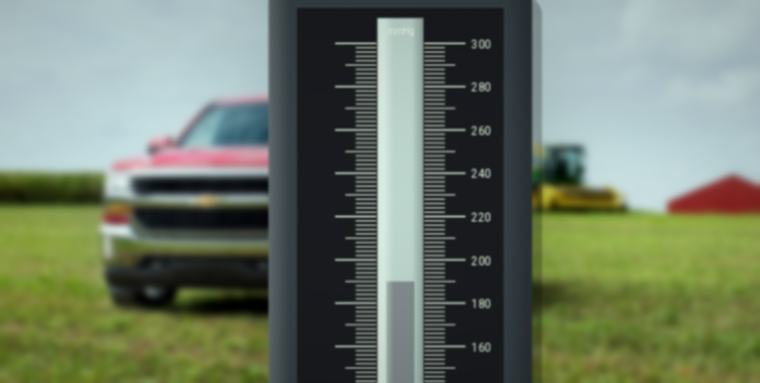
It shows 190 mmHg
